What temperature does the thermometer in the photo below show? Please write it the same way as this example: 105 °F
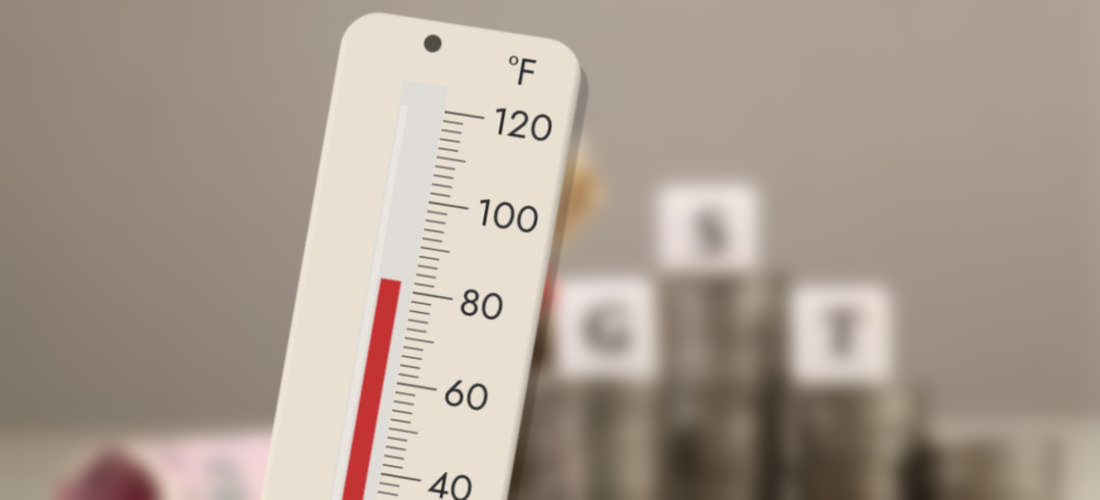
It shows 82 °F
